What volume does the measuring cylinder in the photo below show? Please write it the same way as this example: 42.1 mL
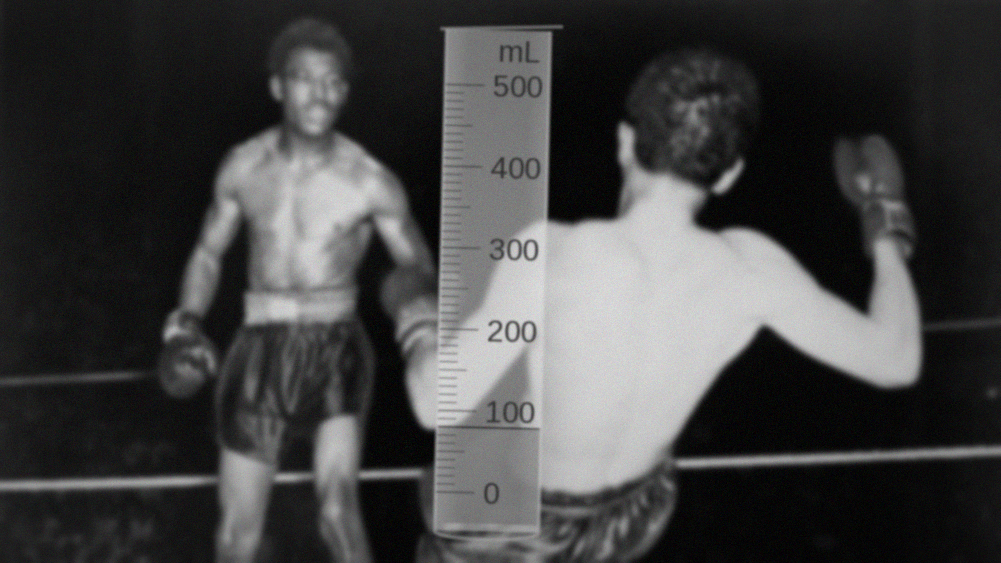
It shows 80 mL
